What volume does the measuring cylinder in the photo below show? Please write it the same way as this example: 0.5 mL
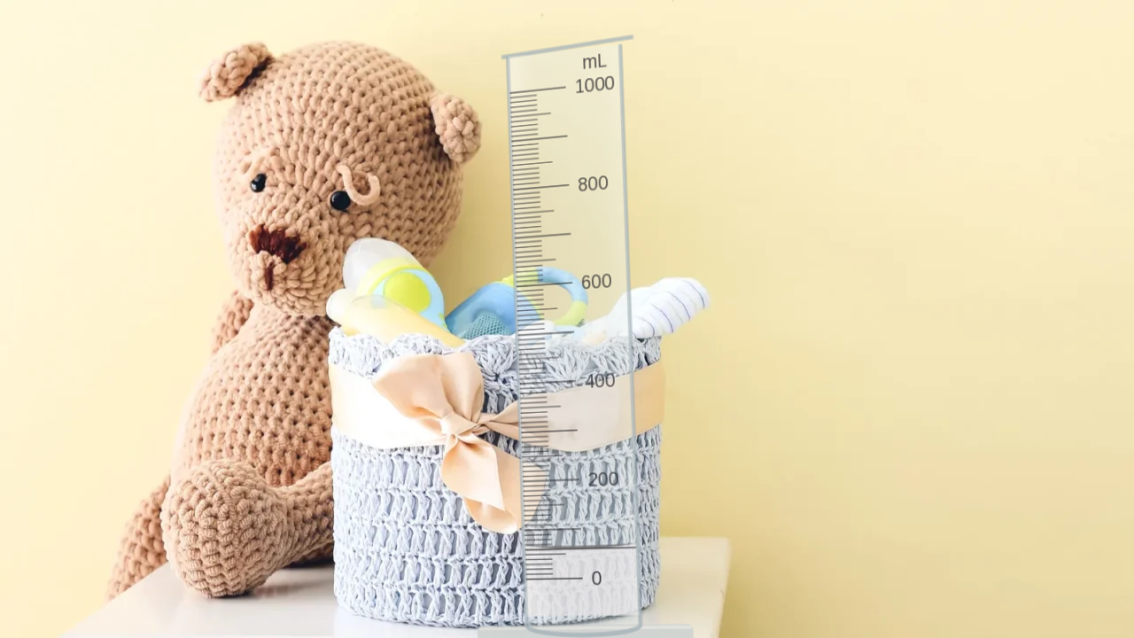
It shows 60 mL
